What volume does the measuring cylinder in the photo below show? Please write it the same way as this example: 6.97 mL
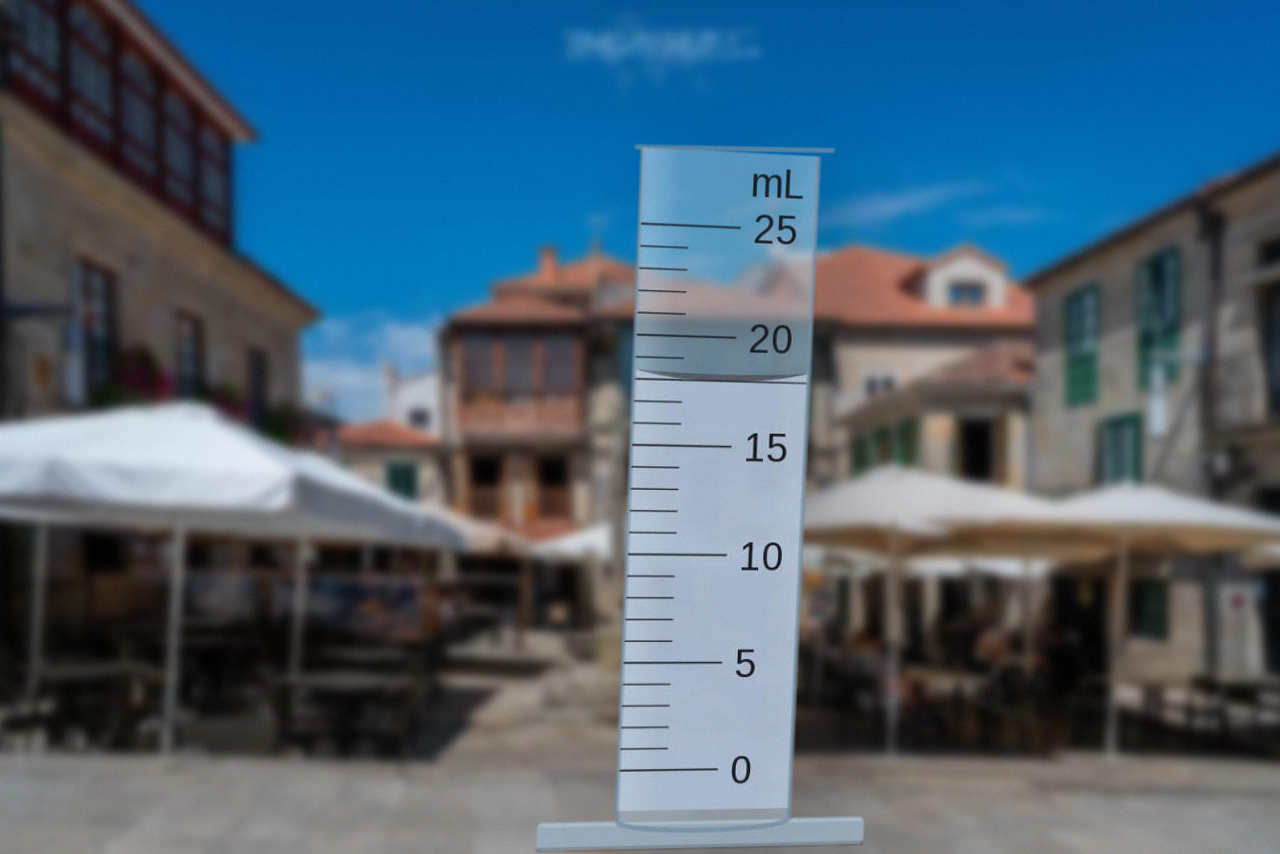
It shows 18 mL
